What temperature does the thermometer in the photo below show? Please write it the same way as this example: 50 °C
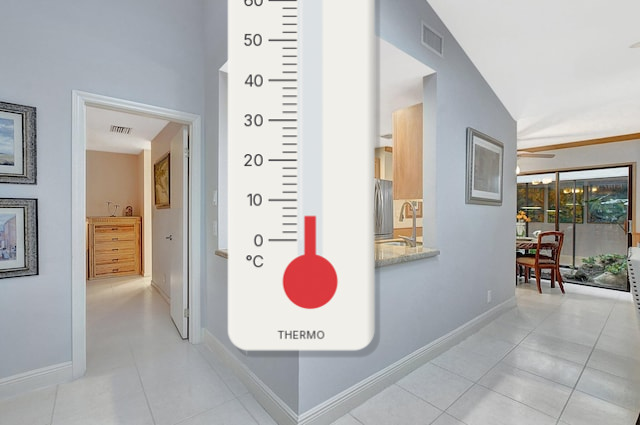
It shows 6 °C
